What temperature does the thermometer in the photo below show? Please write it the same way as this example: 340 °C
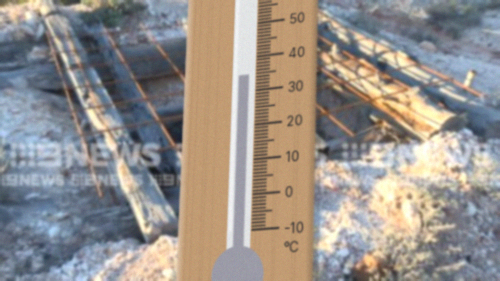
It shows 35 °C
